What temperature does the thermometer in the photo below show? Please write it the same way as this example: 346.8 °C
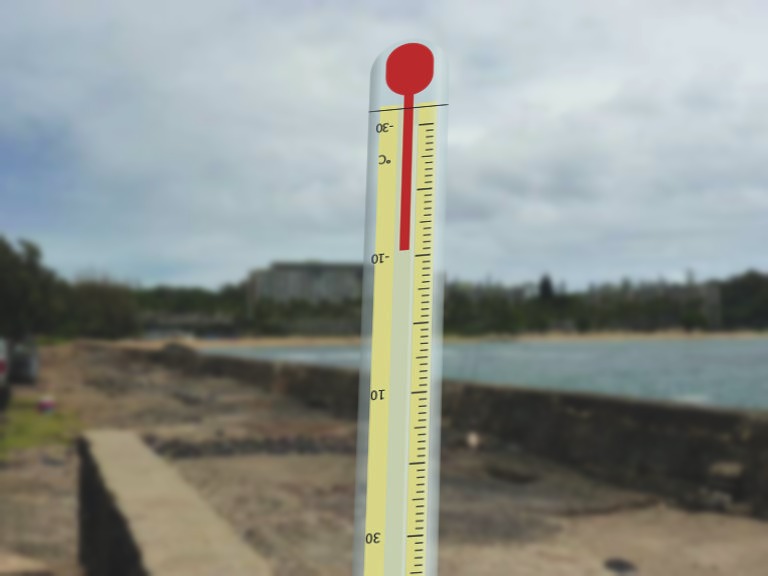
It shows -11 °C
